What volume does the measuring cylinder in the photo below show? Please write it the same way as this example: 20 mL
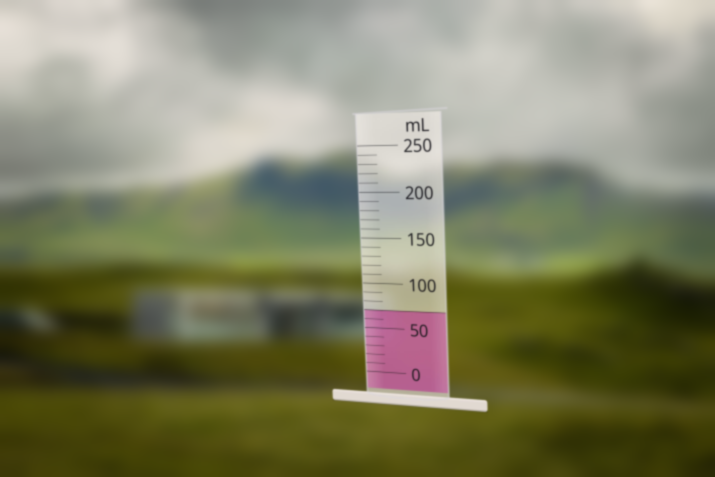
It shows 70 mL
